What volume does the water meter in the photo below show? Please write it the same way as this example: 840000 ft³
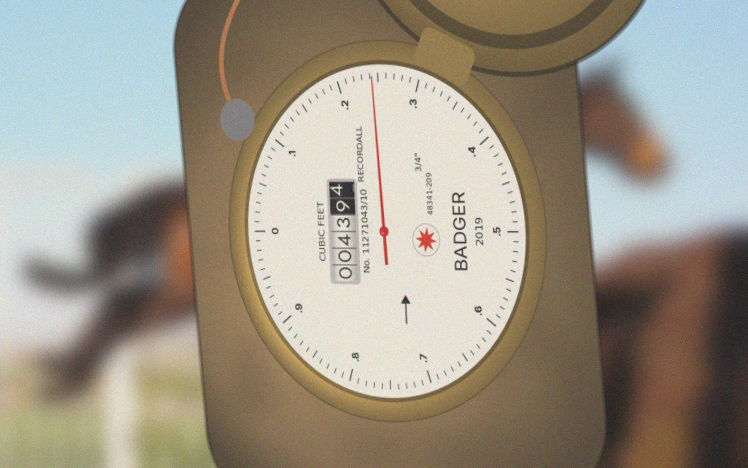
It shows 4394.24 ft³
